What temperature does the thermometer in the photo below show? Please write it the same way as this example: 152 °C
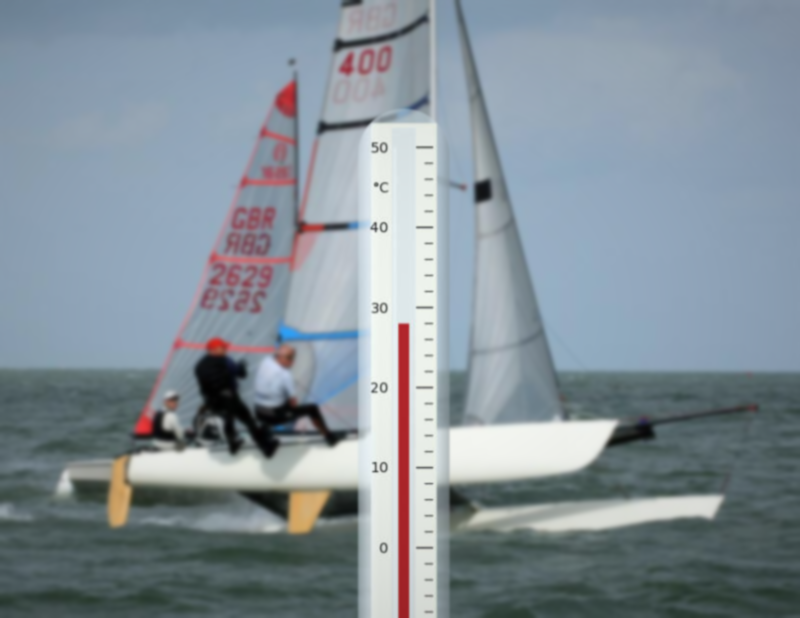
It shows 28 °C
